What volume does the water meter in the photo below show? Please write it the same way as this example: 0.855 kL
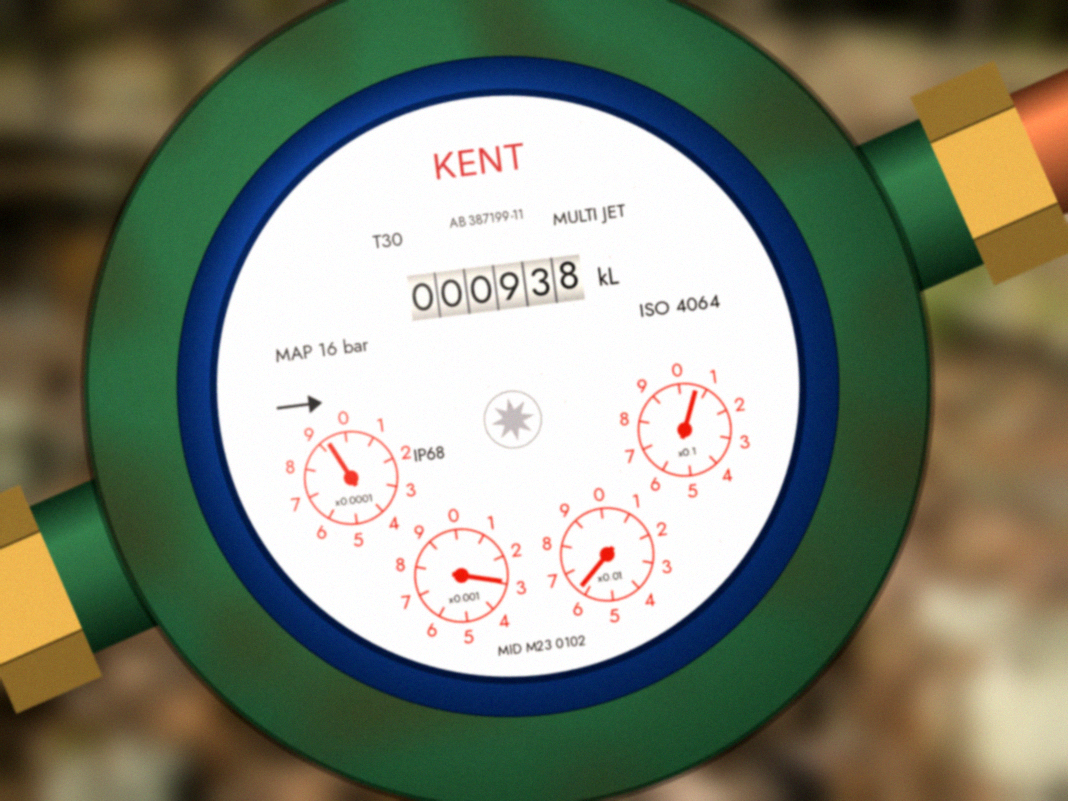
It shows 938.0629 kL
